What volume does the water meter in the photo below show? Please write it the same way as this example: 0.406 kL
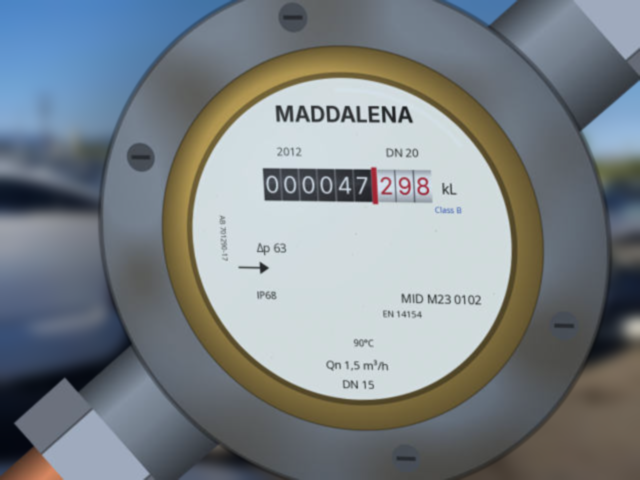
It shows 47.298 kL
